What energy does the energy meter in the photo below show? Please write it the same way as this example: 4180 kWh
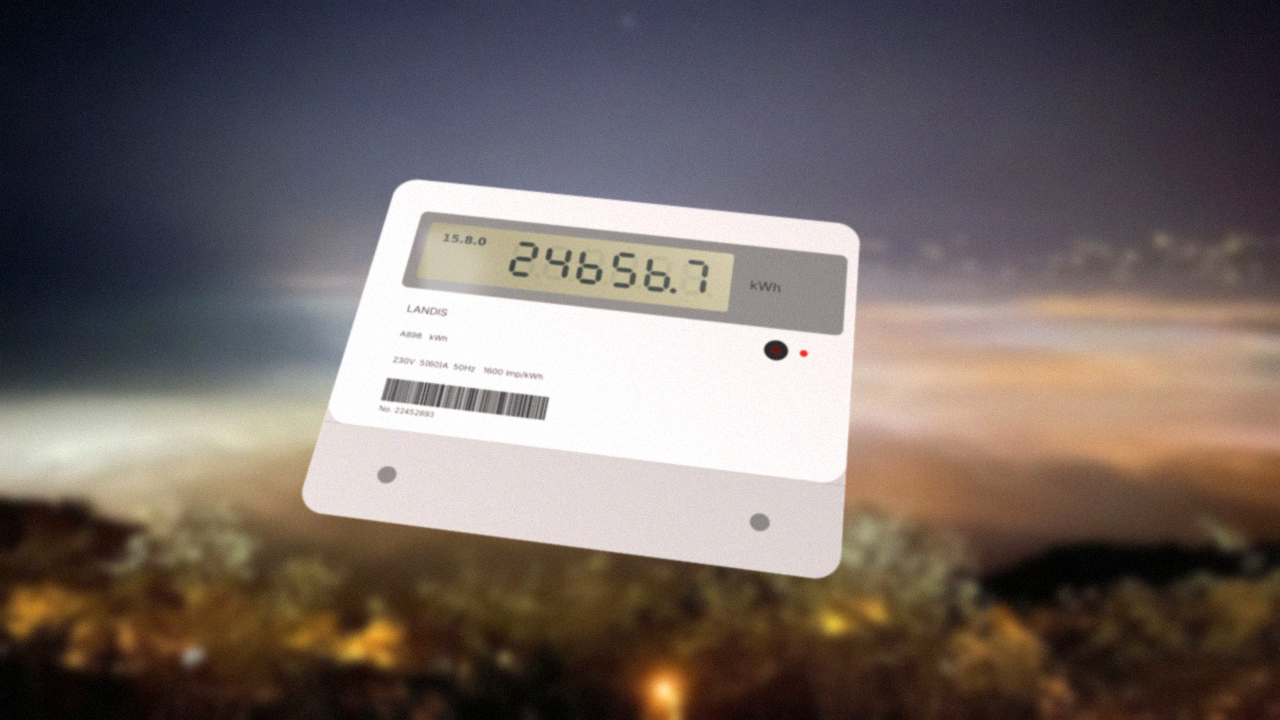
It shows 24656.7 kWh
